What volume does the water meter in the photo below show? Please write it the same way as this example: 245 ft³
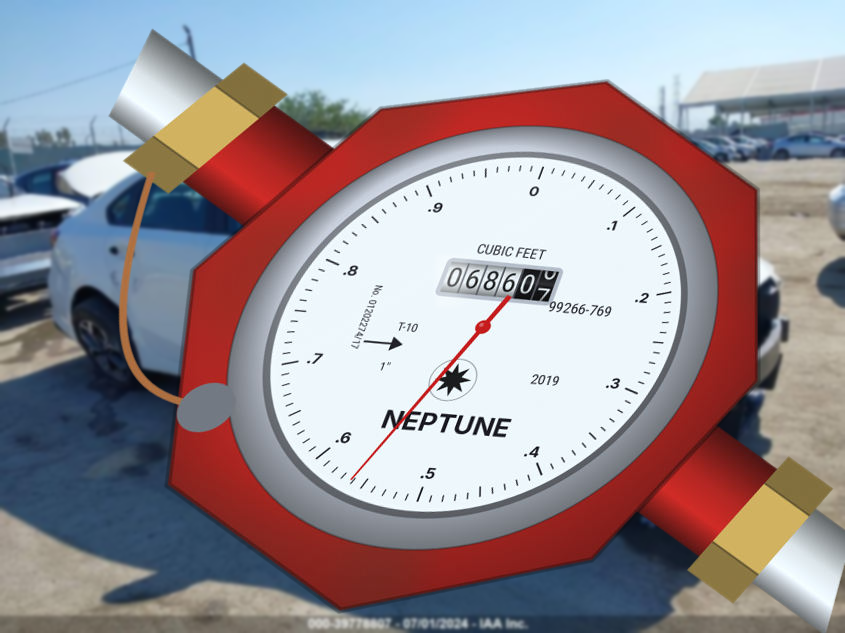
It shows 68606.56 ft³
